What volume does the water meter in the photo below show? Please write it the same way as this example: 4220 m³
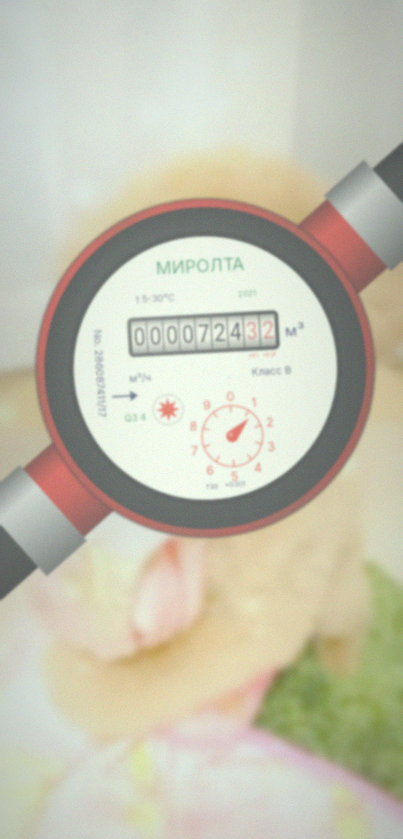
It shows 724.321 m³
